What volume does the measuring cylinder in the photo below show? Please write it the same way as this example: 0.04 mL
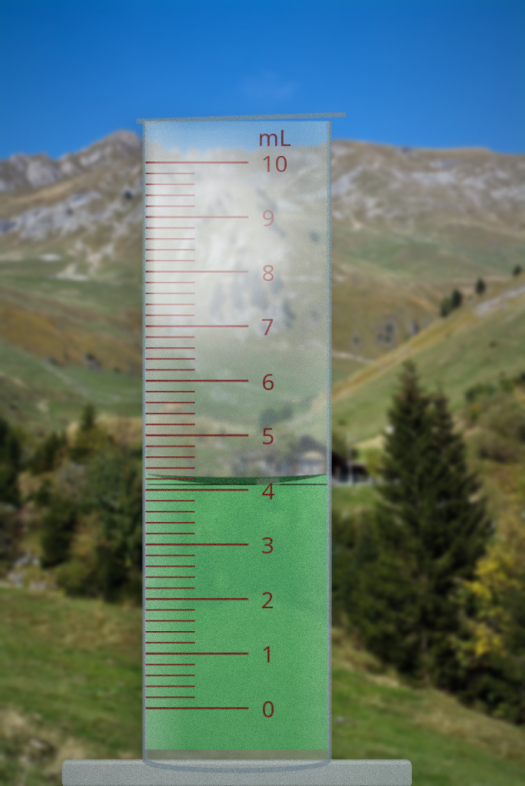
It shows 4.1 mL
